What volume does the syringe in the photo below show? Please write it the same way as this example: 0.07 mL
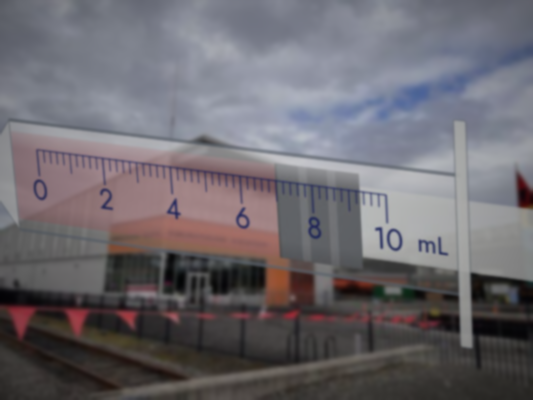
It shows 7 mL
